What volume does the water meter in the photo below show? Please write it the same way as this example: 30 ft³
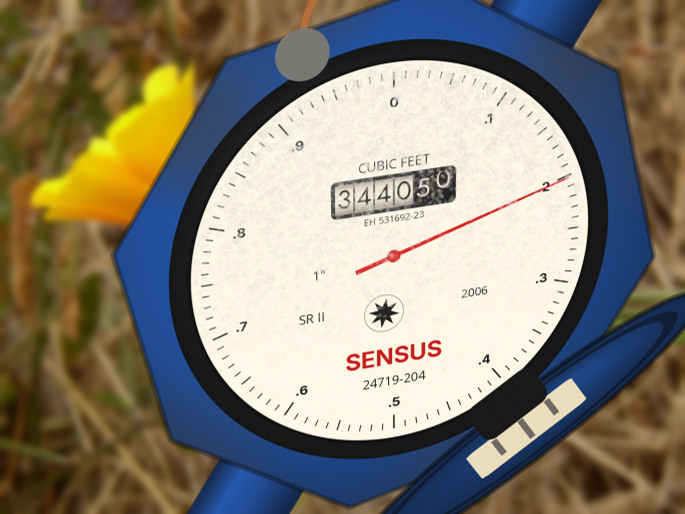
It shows 344050.20 ft³
